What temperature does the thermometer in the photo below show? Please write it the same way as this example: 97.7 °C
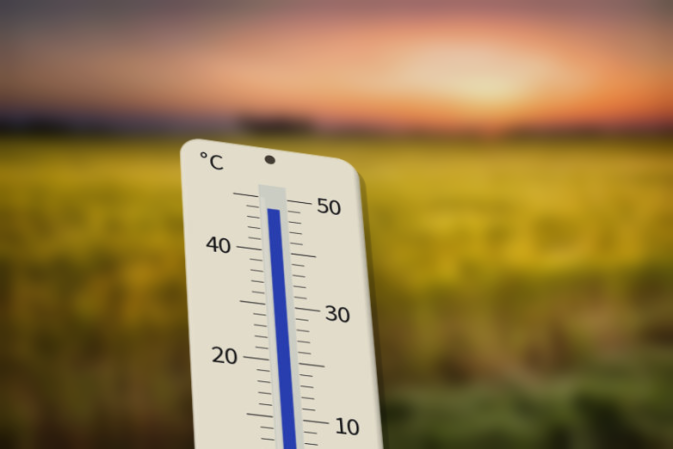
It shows 48 °C
